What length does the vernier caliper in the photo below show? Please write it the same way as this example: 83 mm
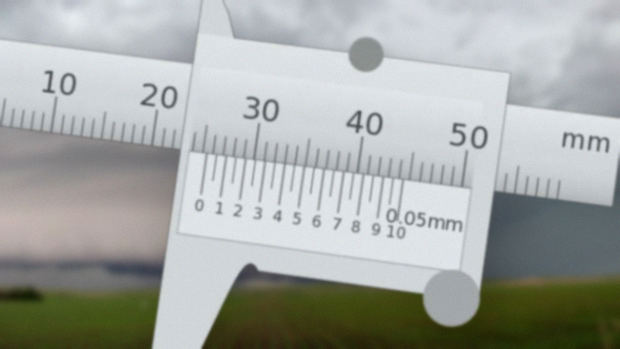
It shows 25.4 mm
